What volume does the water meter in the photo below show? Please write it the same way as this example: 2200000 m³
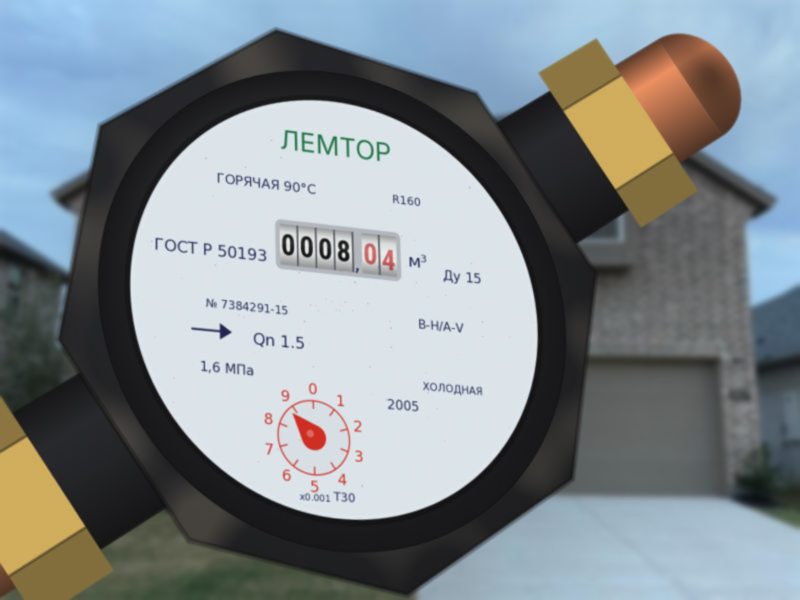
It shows 8.038 m³
